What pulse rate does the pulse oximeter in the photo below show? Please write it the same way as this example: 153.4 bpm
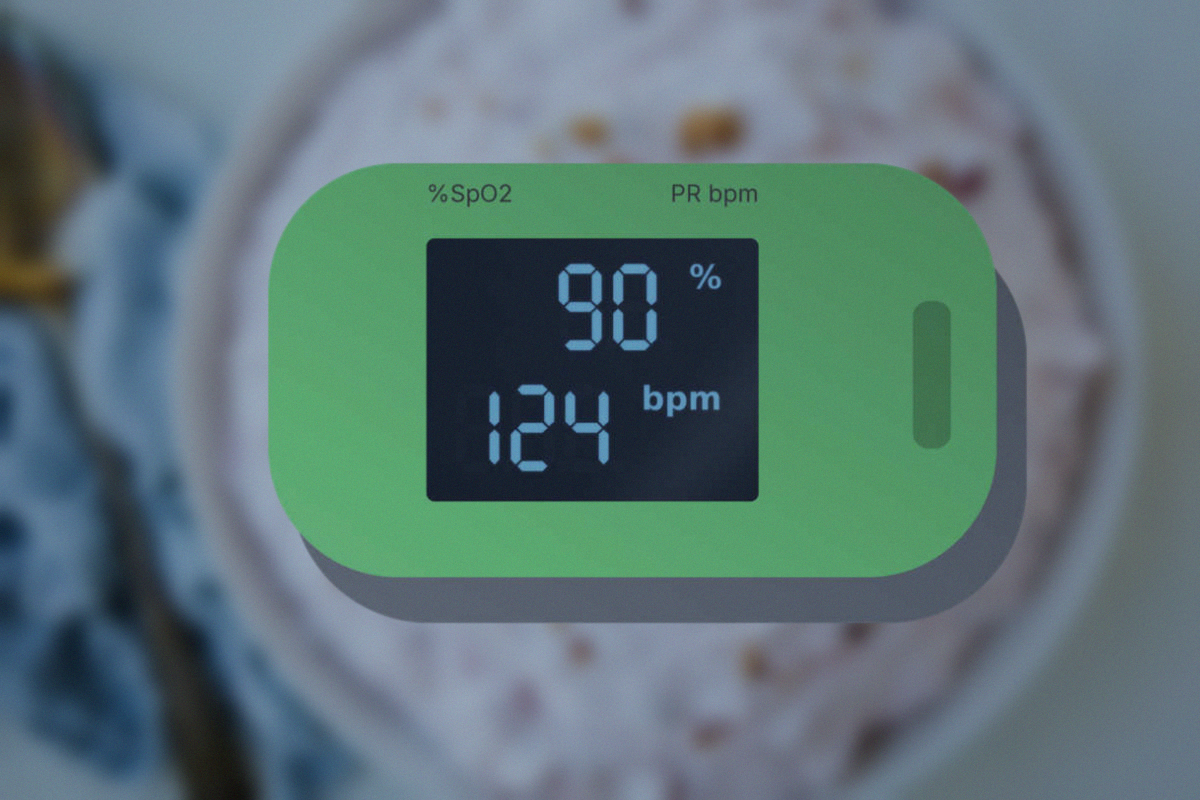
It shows 124 bpm
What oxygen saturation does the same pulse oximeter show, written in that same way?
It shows 90 %
